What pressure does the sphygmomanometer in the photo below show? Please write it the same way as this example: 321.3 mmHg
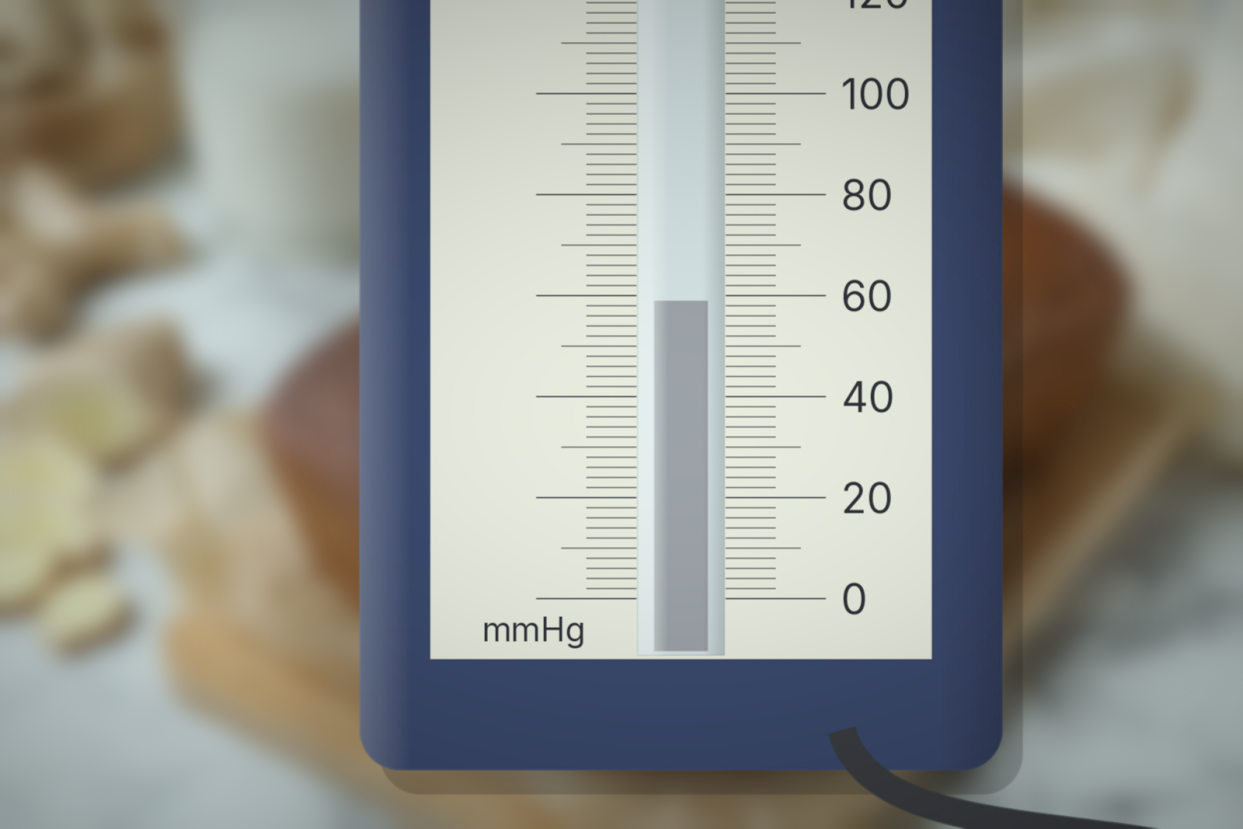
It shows 59 mmHg
